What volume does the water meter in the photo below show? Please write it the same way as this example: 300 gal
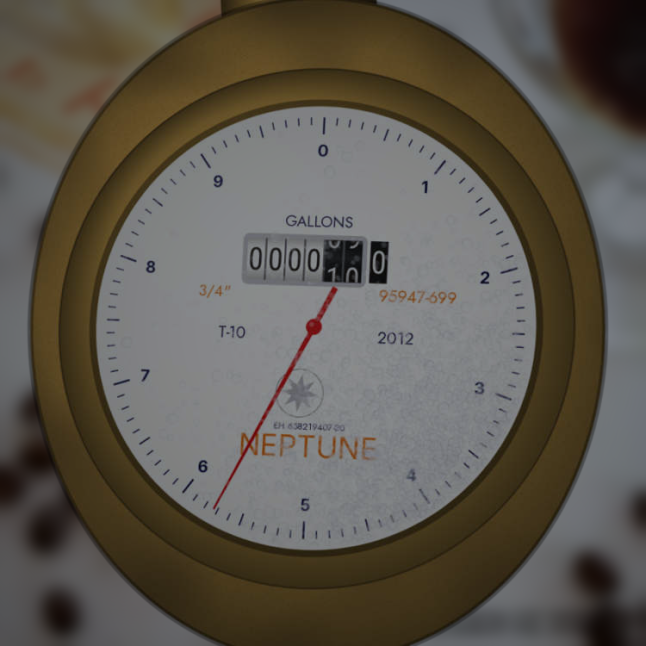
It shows 95.7 gal
